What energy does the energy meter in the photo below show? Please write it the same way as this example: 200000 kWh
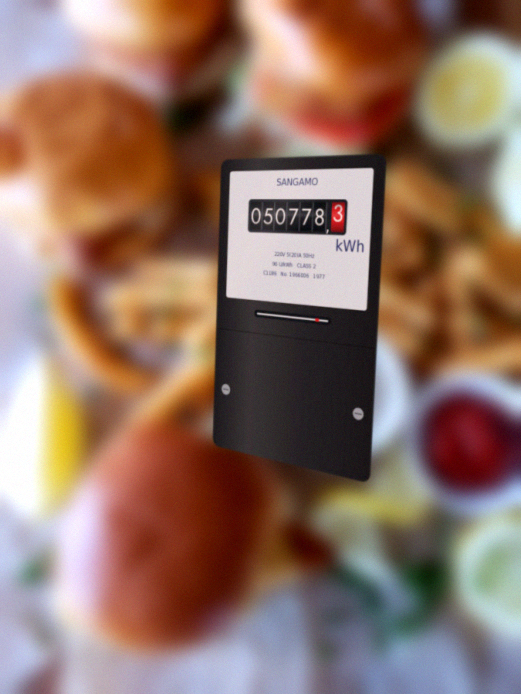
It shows 50778.3 kWh
